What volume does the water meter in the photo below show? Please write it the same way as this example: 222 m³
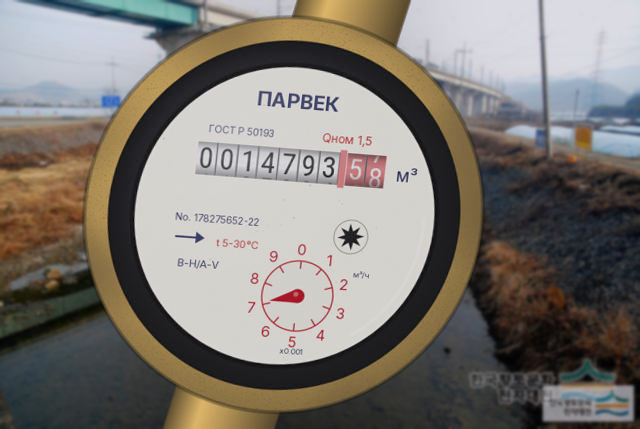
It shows 14793.577 m³
